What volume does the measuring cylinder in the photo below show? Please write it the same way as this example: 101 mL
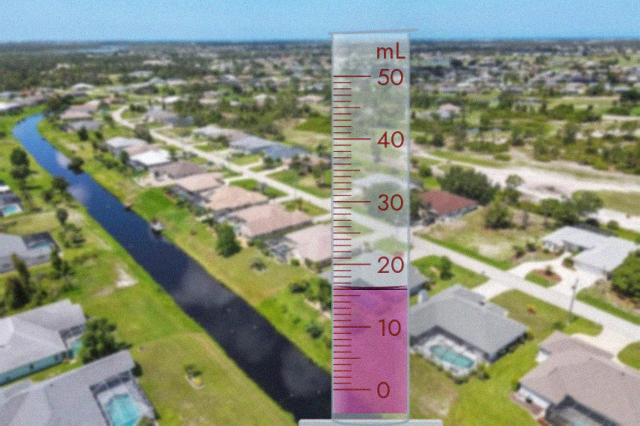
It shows 16 mL
